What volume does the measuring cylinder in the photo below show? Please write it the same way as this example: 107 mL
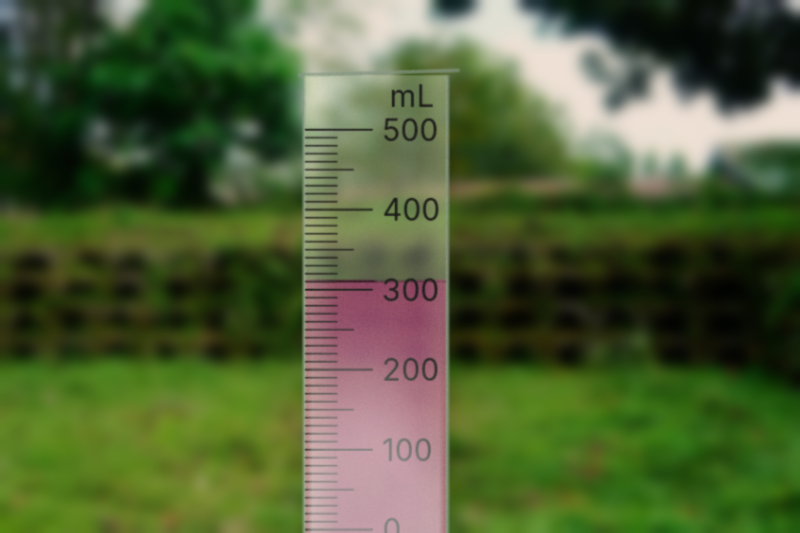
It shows 310 mL
